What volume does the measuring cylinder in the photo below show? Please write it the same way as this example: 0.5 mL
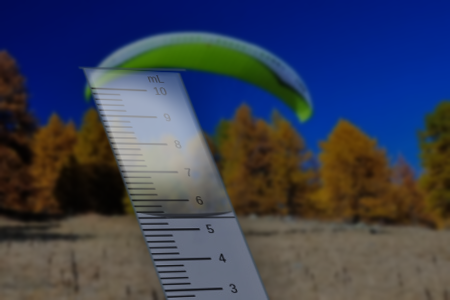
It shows 5.4 mL
